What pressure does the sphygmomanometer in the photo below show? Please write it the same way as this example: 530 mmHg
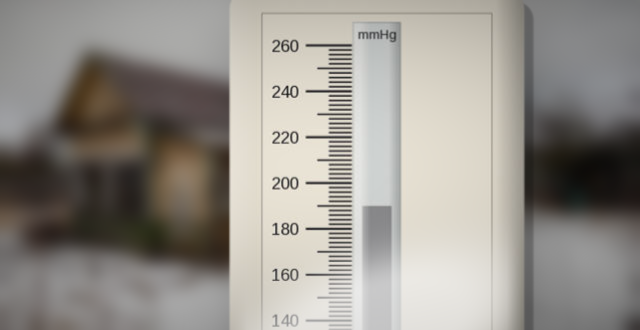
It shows 190 mmHg
